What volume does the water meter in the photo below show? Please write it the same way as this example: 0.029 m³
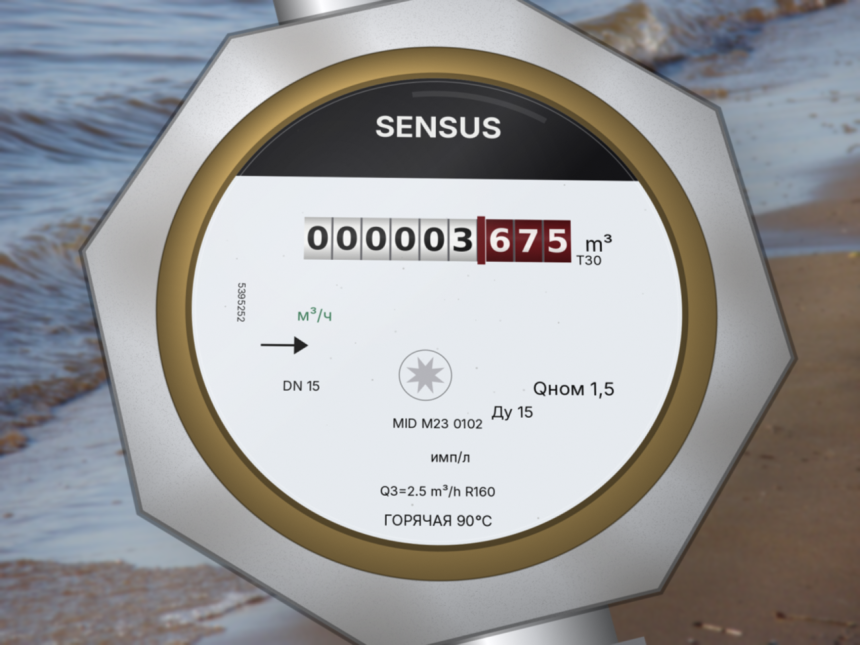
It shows 3.675 m³
